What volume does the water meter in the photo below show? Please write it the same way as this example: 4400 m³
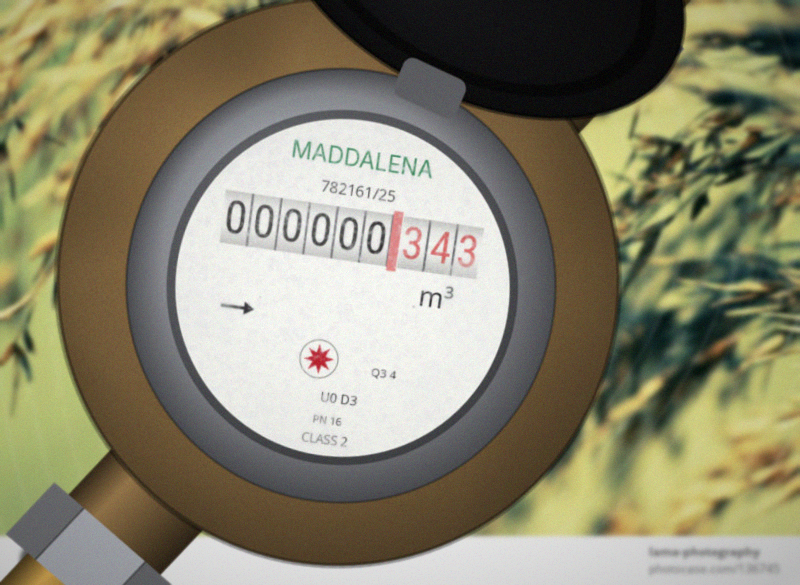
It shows 0.343 m³
